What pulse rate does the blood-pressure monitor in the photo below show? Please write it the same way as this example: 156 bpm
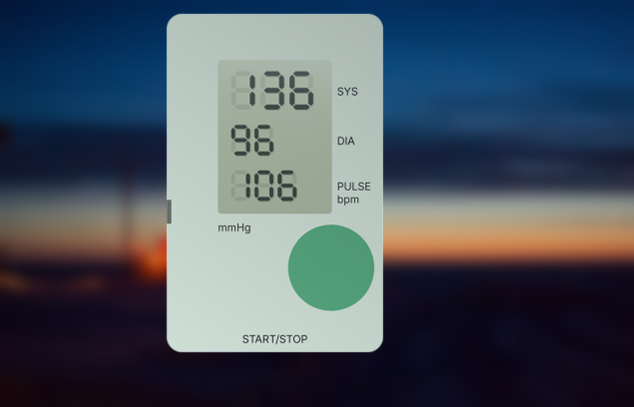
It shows 106 bpm
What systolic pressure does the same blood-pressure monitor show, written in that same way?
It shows 136 mmHg
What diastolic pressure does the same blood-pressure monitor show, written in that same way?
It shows 96 mmHg
